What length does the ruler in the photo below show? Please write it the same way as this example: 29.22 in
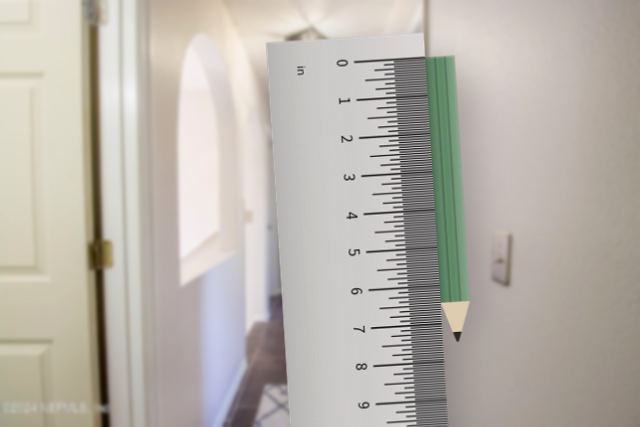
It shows 7.5 in
